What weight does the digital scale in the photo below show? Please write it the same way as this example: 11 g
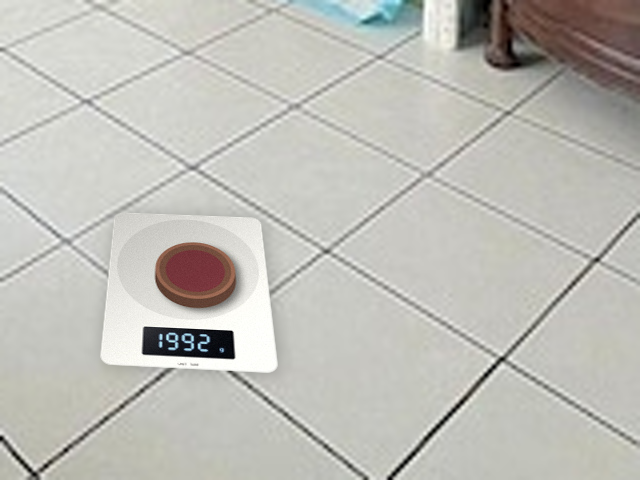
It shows 1992 g
